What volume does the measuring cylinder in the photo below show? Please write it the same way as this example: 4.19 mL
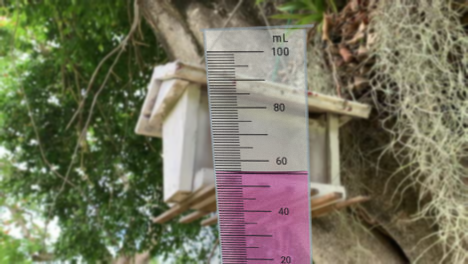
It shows 55 mL
